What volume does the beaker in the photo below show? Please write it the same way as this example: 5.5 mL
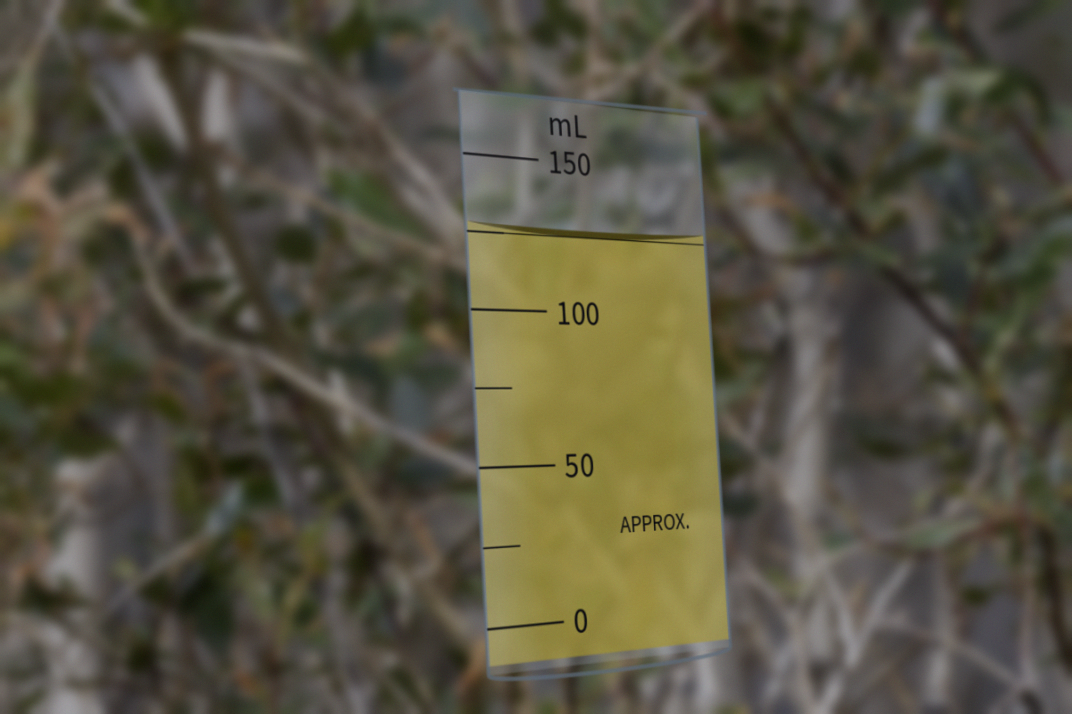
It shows 125 mL
